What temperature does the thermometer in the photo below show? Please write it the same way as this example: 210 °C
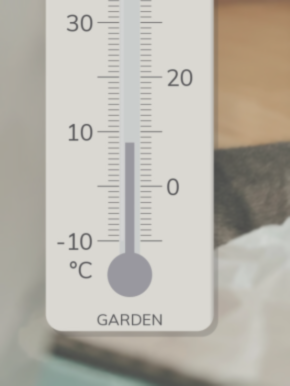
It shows 8 °C
